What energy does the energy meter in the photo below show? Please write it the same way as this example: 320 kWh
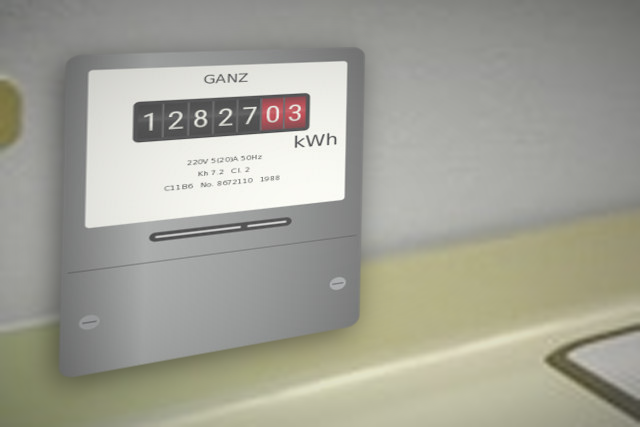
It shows 12827.03 kWh
